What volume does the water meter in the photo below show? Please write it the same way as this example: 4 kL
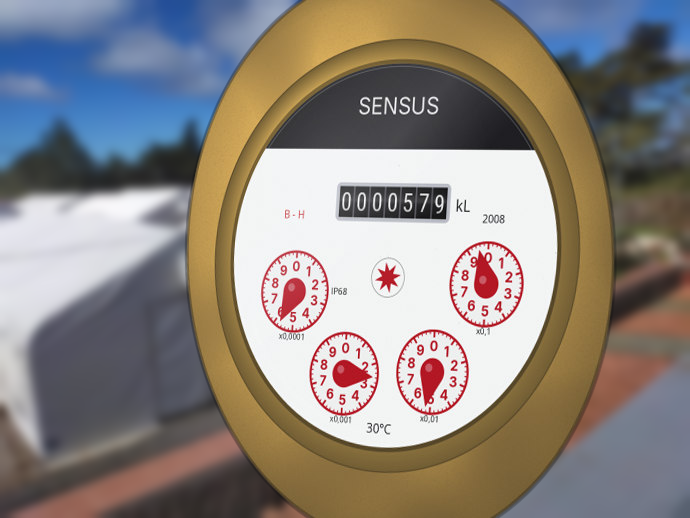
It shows 578.9525 kL
